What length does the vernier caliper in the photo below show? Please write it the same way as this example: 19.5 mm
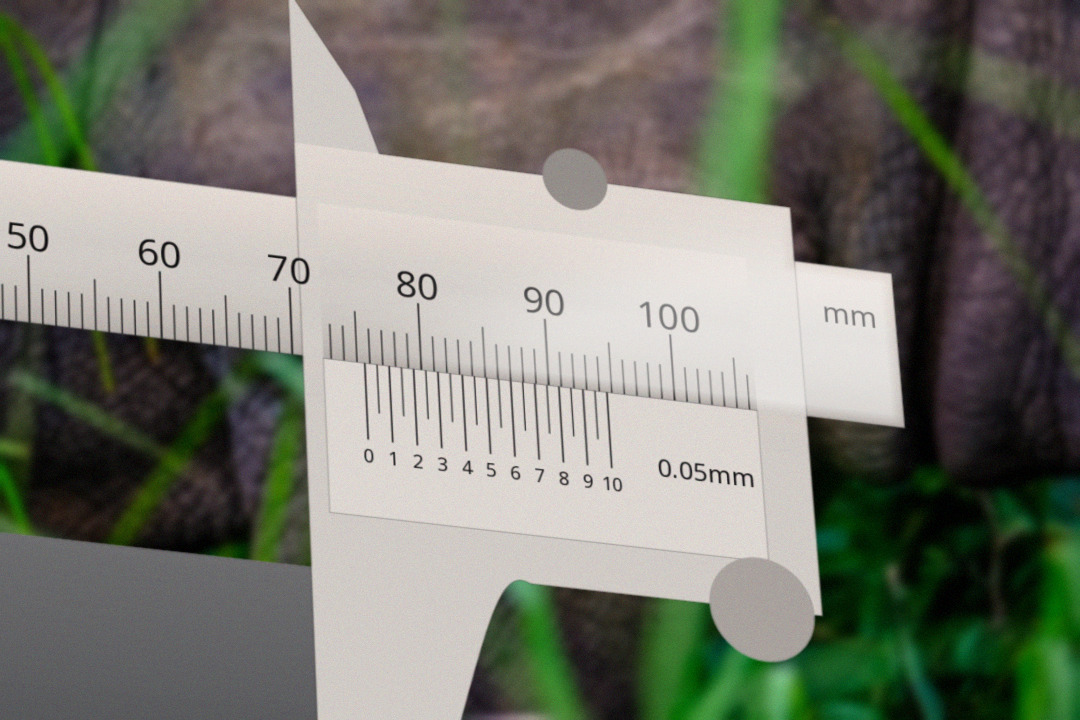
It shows 75.6 mm
